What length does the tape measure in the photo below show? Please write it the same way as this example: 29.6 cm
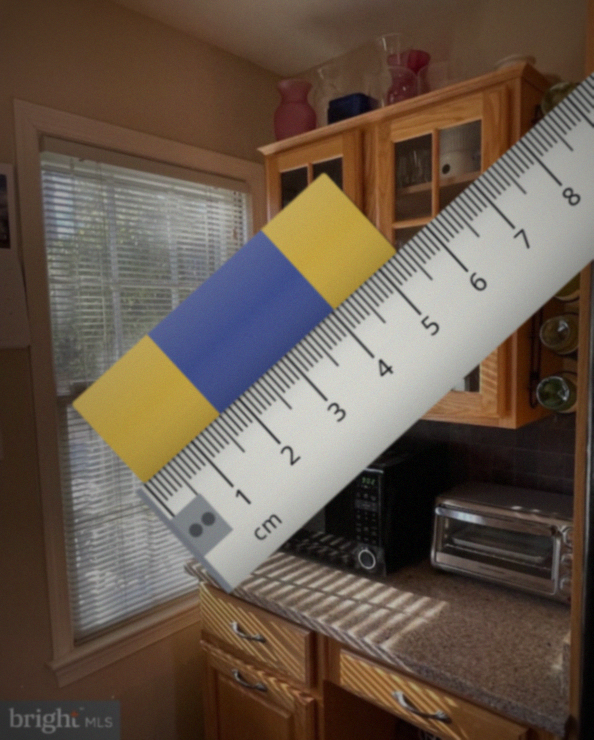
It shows 5.4 cm
